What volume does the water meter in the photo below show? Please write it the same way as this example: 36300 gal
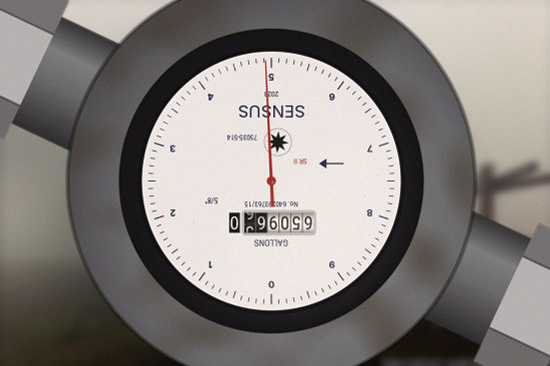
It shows 6509654.9 gal
